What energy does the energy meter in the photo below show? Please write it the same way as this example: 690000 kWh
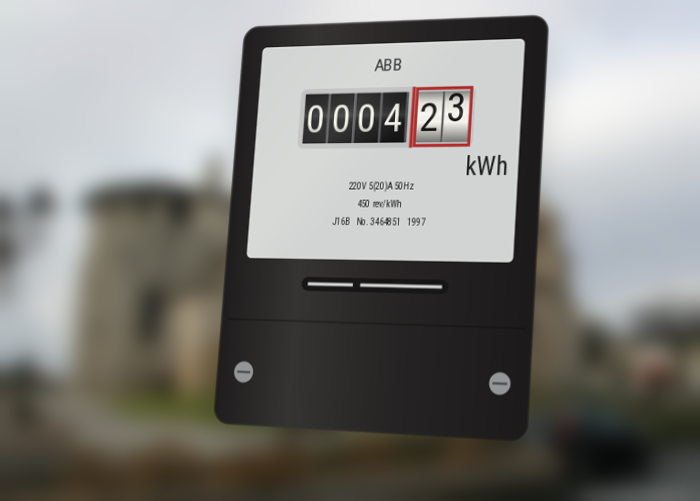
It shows 4.23 kWh
